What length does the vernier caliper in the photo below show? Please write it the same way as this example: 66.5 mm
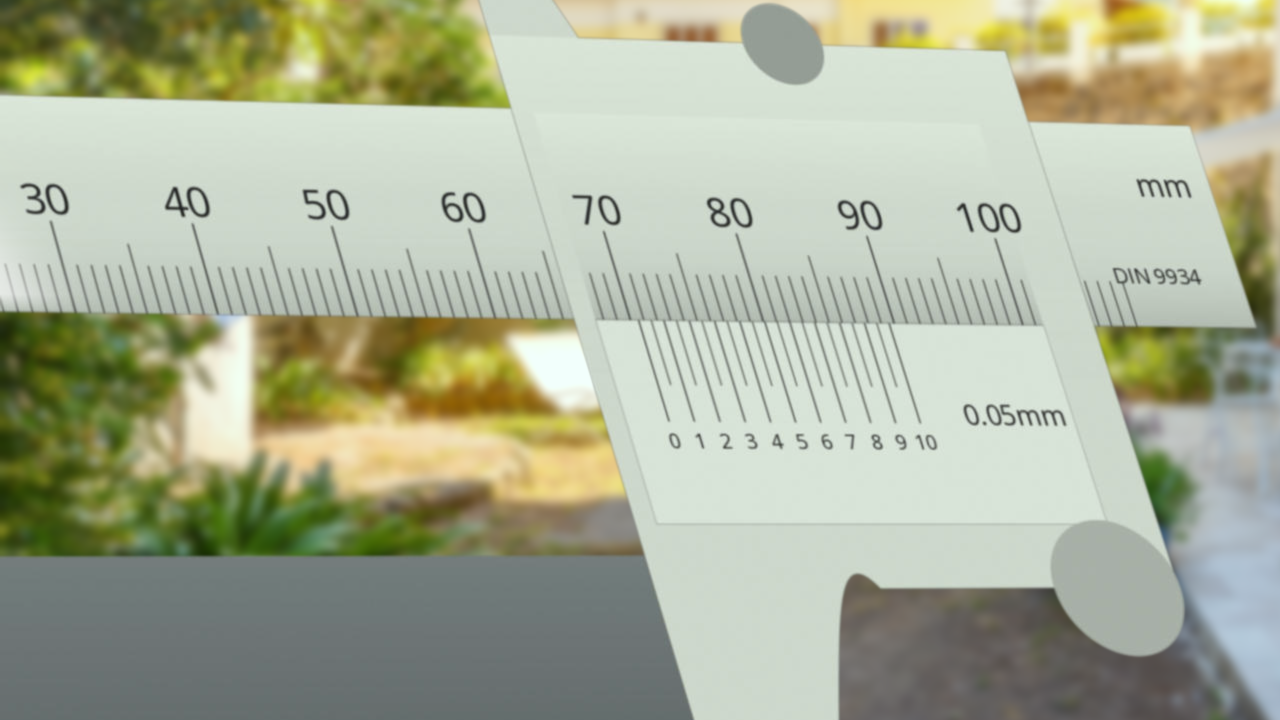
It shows 70.6 mm
